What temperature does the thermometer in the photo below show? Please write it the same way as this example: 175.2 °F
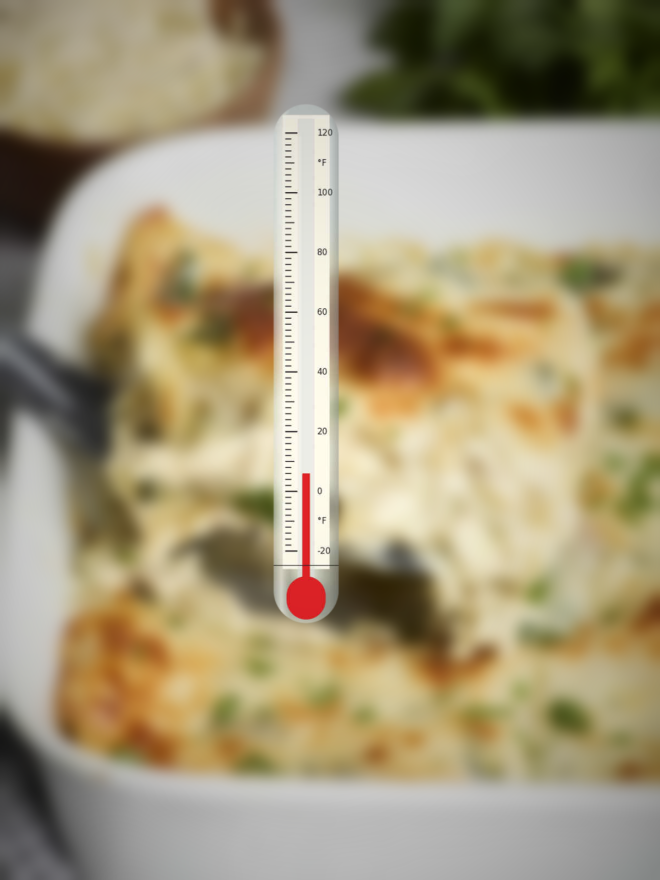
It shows 6 °F
